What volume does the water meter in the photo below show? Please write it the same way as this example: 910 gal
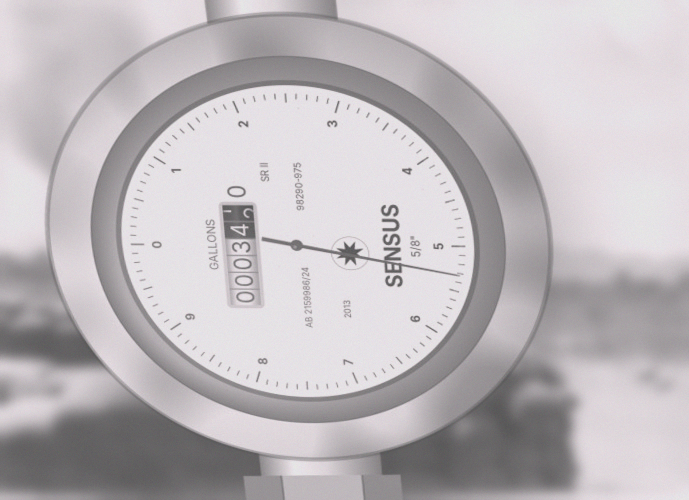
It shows 3415.3 gal
